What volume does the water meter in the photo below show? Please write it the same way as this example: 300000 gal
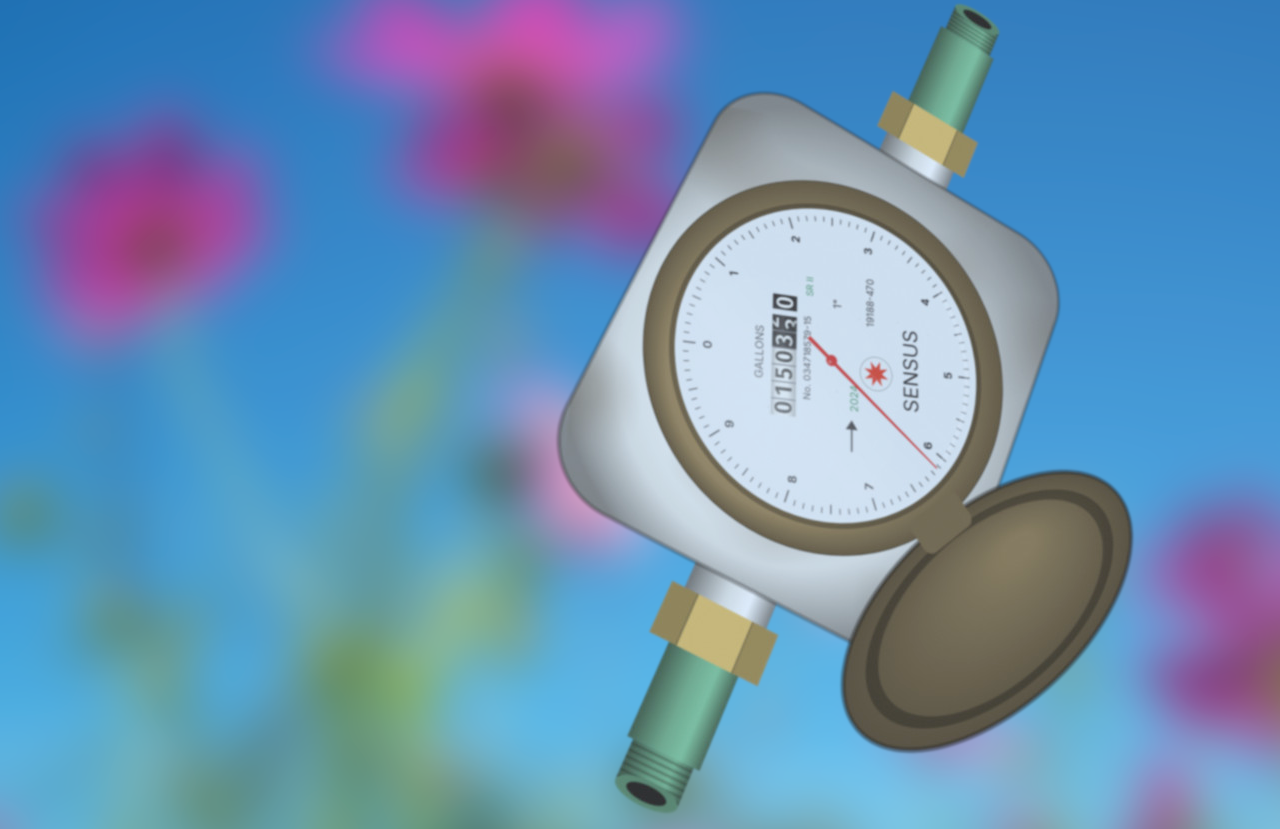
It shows 150326.1 gal
